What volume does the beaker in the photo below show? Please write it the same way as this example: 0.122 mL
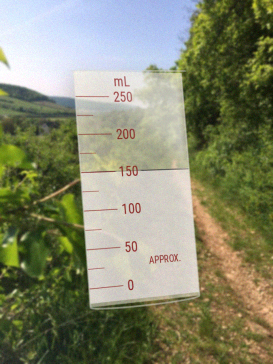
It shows 150 mL
